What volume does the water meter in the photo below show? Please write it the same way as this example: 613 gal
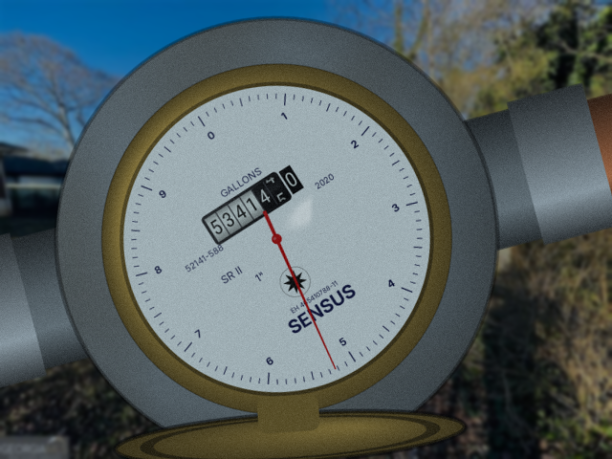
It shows 5341445.2 gal
